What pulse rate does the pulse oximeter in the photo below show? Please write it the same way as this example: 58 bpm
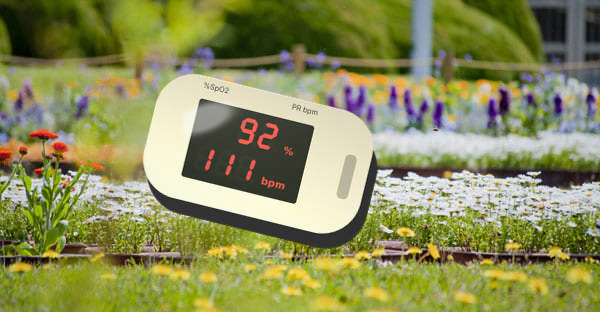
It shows 111 bpm
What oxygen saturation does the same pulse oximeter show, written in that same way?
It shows 92 %
